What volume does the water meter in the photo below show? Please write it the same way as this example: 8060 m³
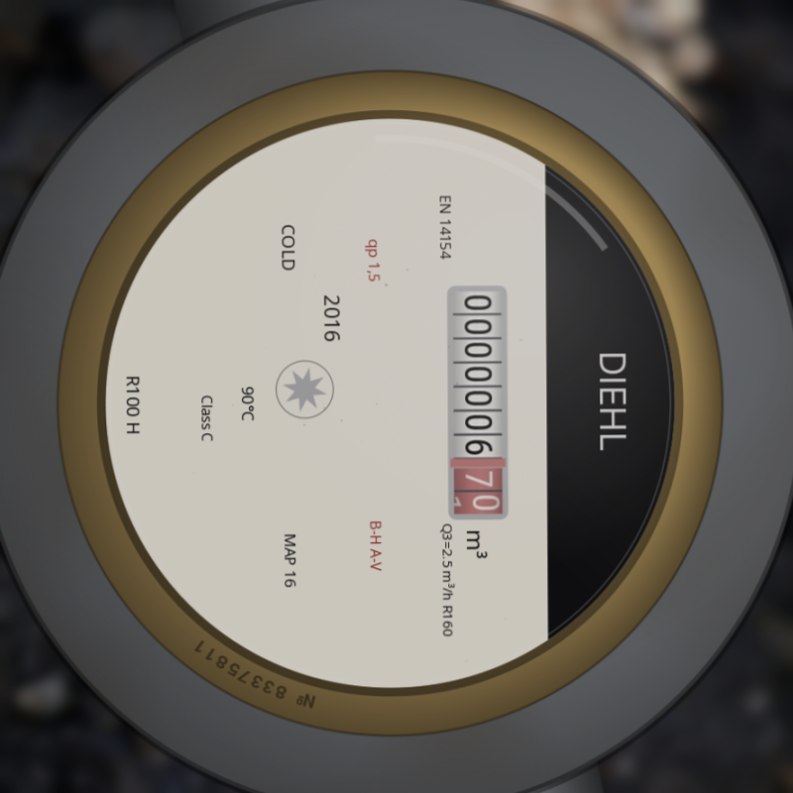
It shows 6.70 m³
